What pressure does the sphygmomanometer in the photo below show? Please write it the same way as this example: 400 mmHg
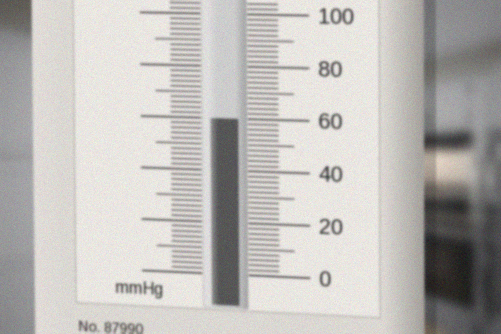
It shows 60 mmHg
